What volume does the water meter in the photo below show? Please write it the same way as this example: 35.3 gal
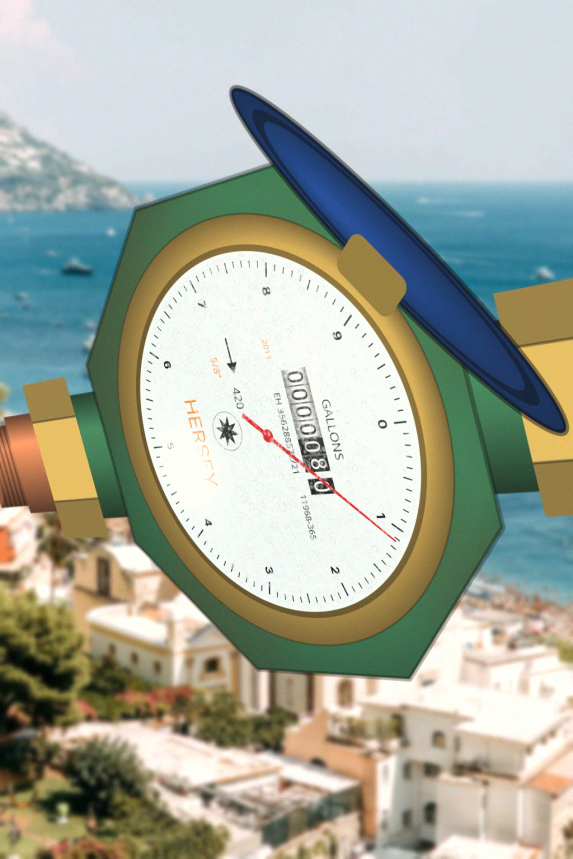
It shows 81.1 gal
